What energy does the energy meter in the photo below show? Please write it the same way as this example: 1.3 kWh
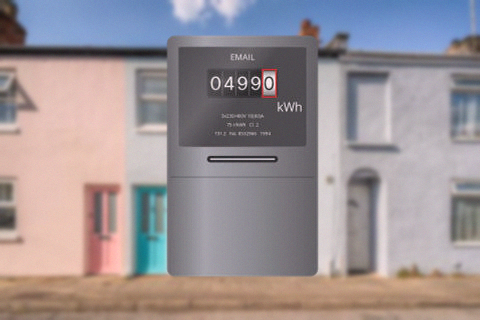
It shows 499.0 kWh
